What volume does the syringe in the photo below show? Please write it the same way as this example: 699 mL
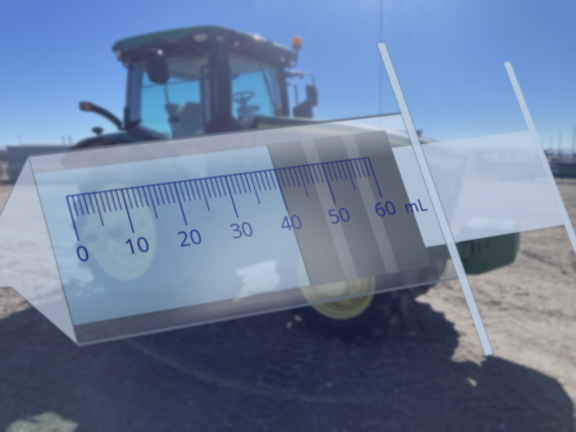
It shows 40 mL
